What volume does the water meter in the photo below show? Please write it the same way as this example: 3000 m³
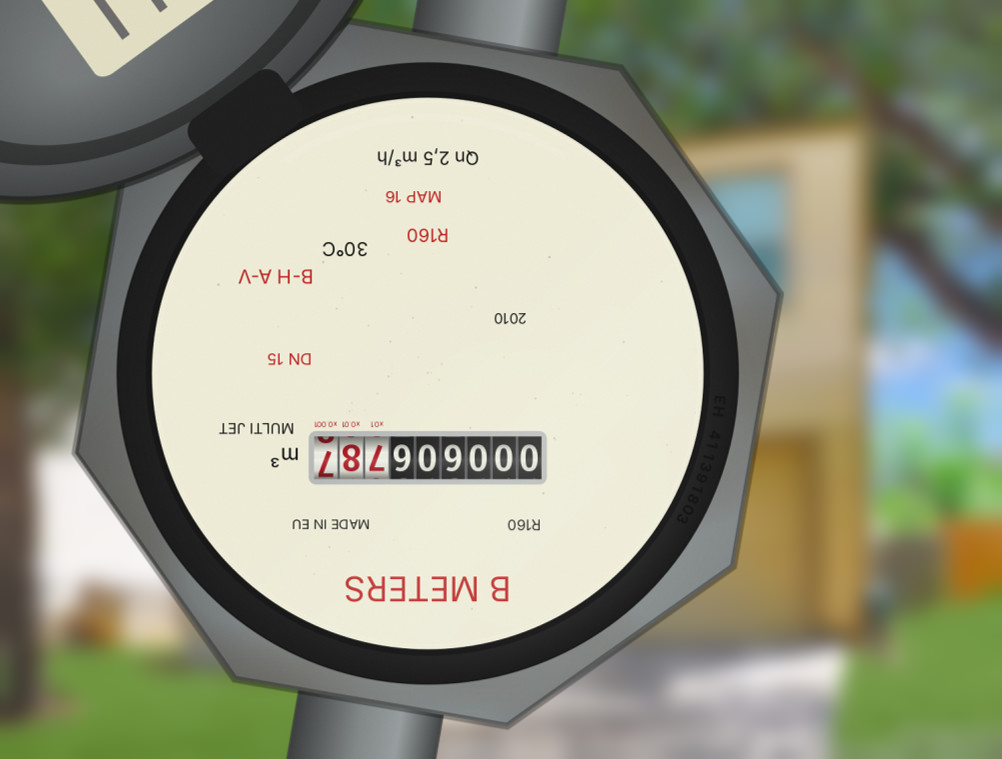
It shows 606.787 m³
